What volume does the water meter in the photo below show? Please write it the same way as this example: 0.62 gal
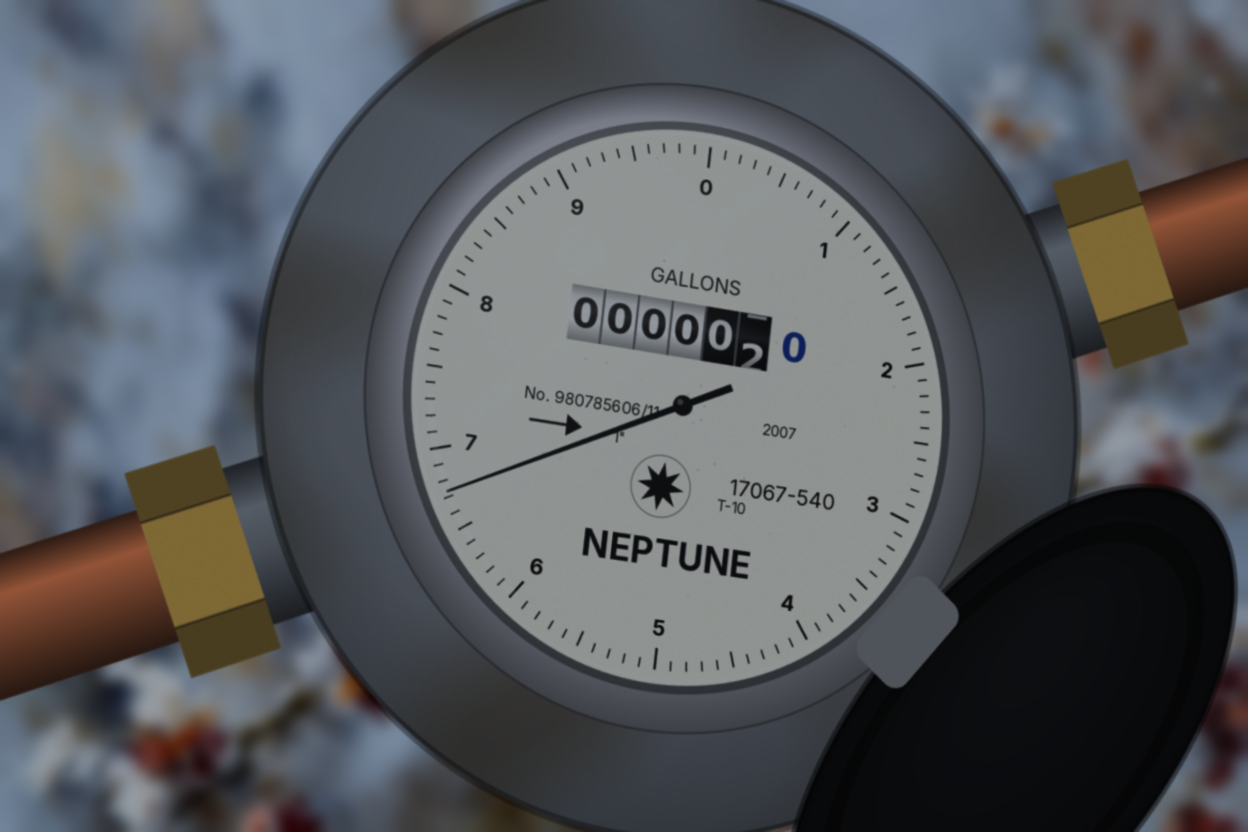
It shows 16.7 gal
